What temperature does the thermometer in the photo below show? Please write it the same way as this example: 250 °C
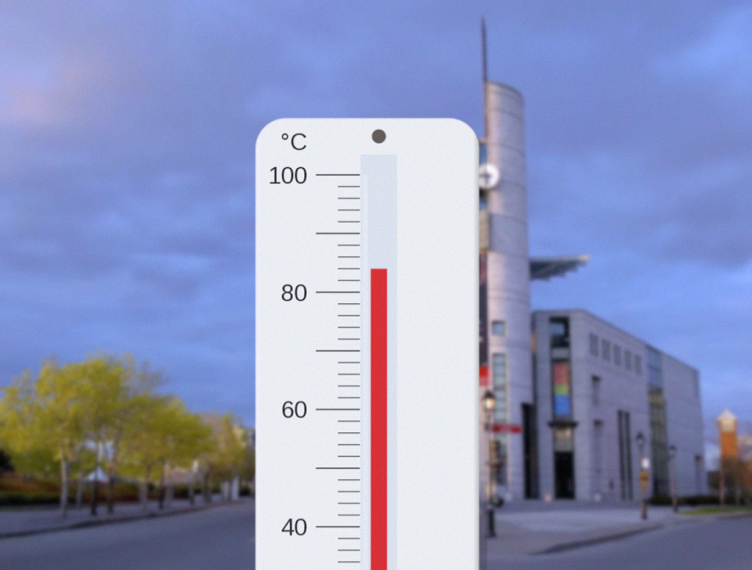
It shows 84 °C
